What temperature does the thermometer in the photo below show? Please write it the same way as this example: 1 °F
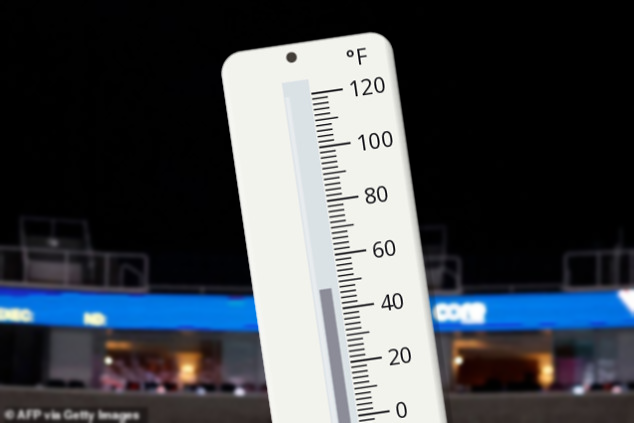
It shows 48 °F
